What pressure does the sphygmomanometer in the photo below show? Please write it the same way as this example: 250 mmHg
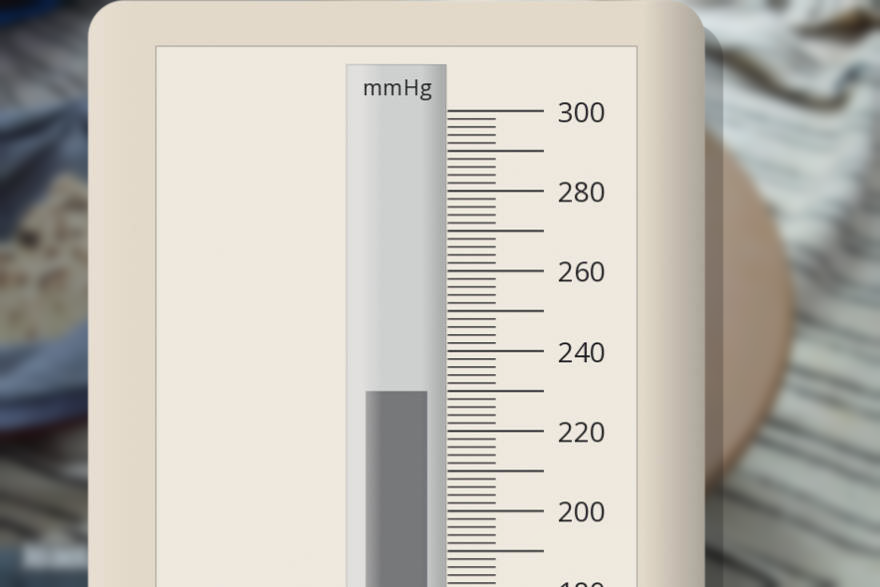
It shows 230 mmHg
